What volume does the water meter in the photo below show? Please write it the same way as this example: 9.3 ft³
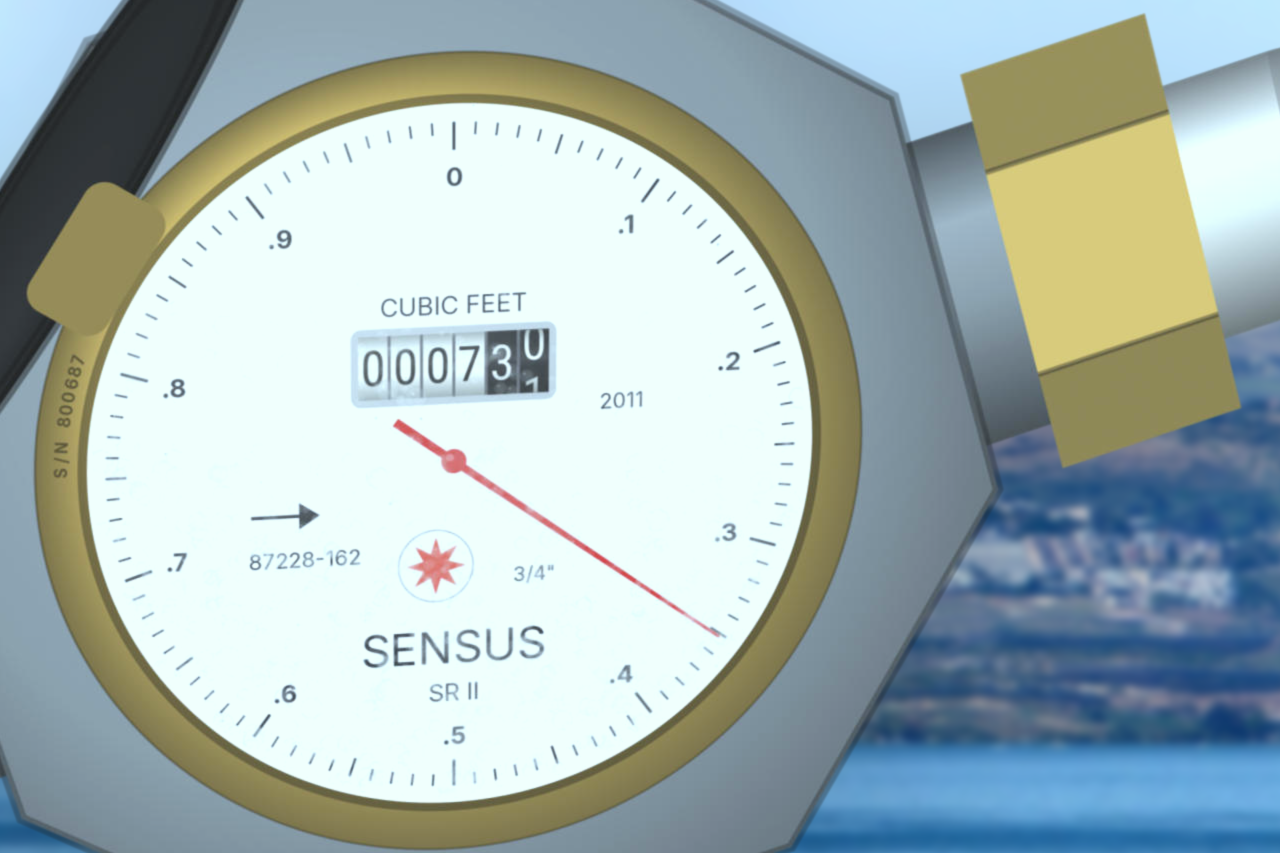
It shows 730.35 ft³
